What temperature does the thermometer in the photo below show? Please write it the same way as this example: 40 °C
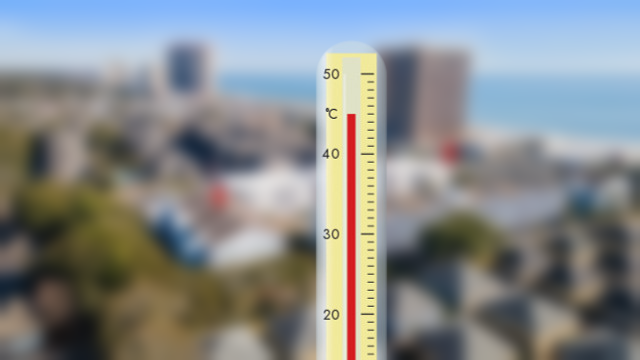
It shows 45 °C
